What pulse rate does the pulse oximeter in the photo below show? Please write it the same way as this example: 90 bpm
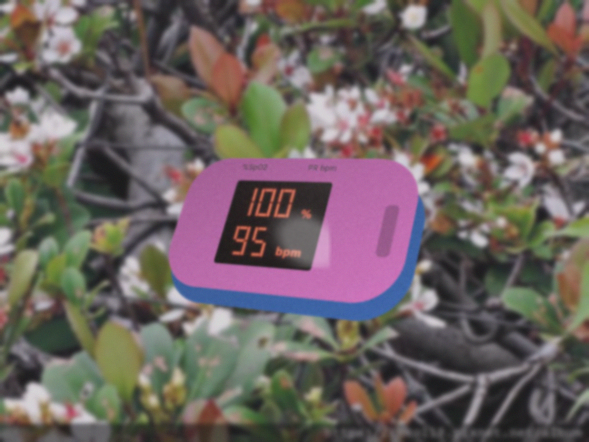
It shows 95 bpm
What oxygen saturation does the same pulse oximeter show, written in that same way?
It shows 100 %
